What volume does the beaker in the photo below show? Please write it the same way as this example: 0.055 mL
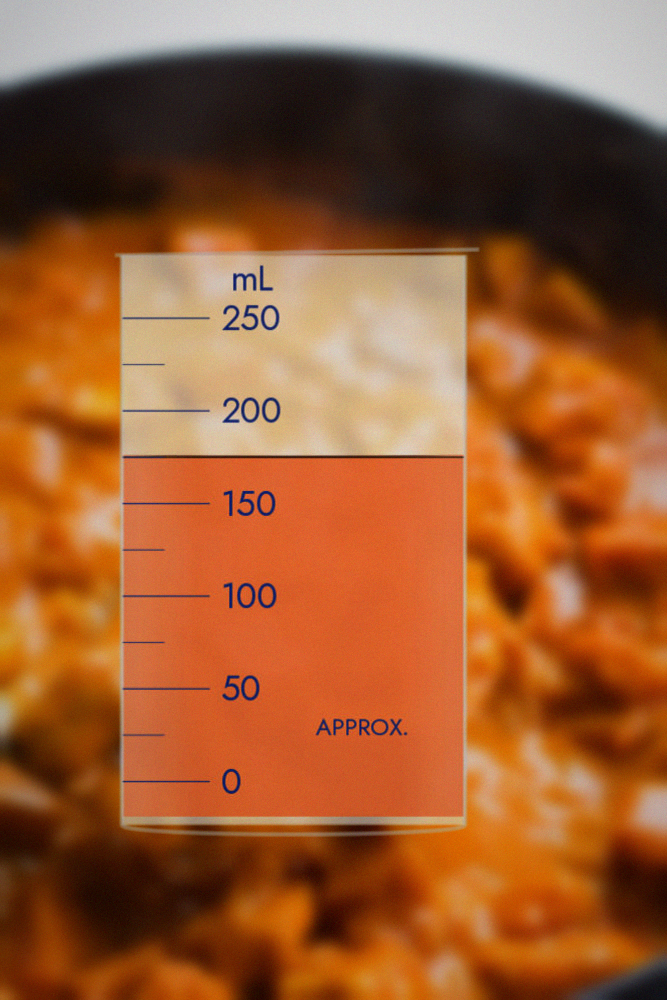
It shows 175 mL
